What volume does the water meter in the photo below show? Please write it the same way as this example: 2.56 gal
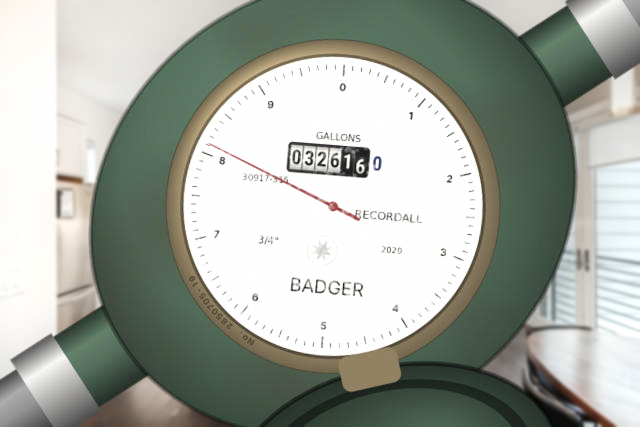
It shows 326158.1 gal
